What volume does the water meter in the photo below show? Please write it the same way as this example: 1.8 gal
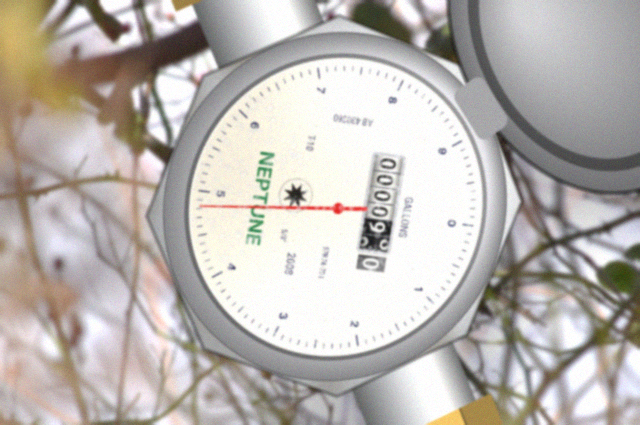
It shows 984.8 gal
